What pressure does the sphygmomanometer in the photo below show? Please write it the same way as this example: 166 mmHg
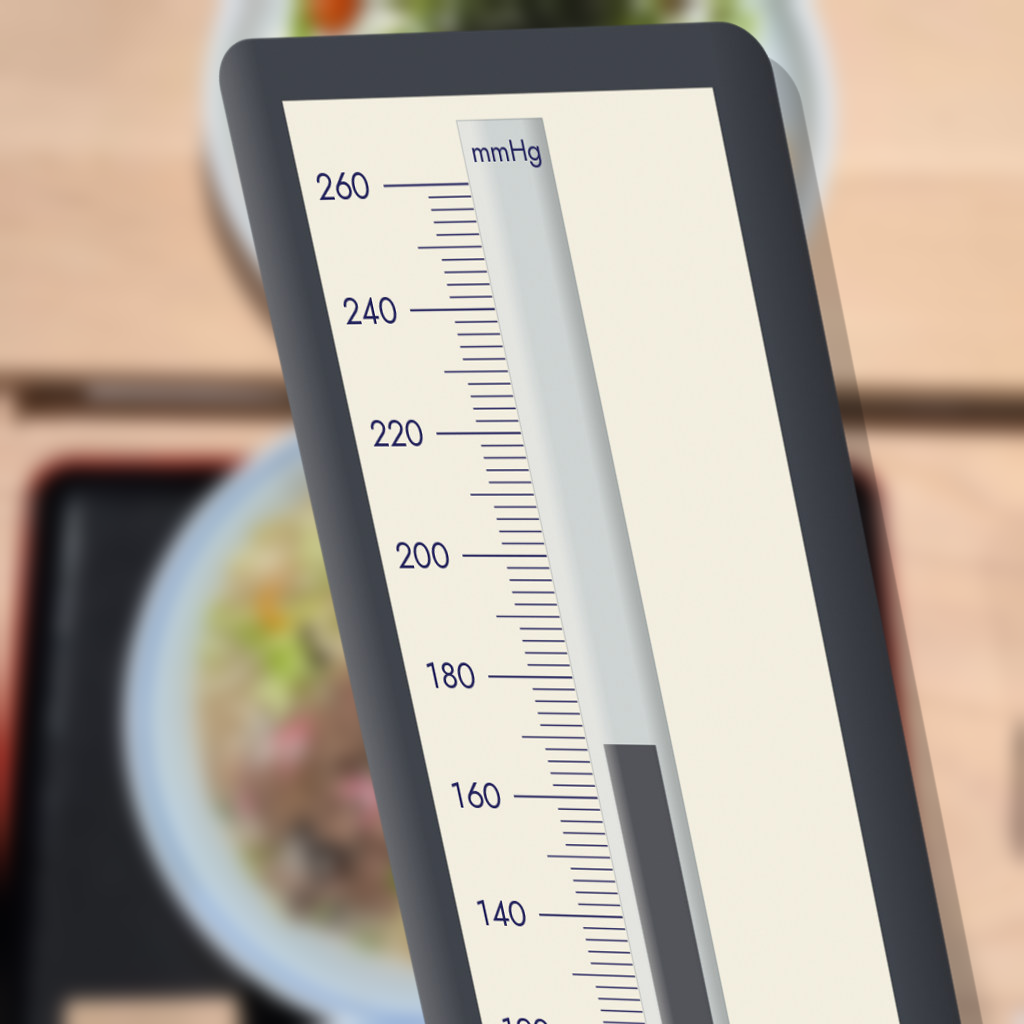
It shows 169 mmHg
